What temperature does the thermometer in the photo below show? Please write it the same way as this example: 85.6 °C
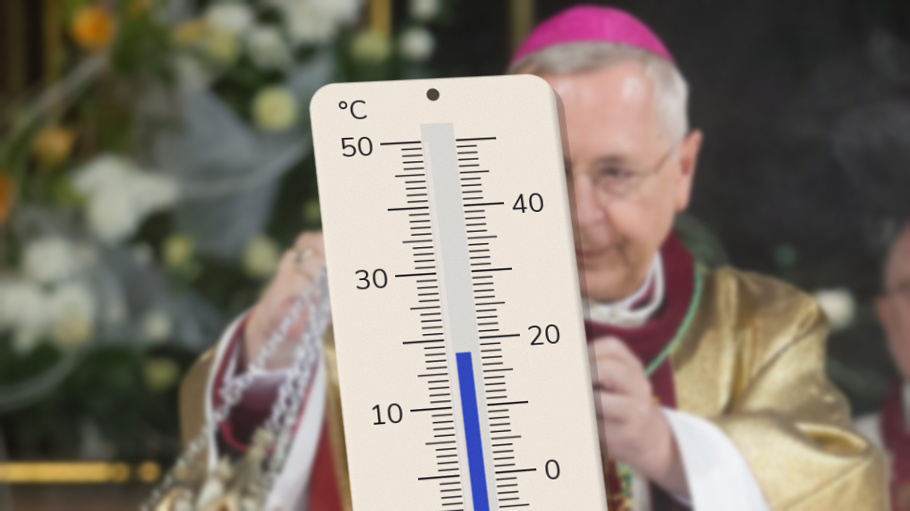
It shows 18 °C
